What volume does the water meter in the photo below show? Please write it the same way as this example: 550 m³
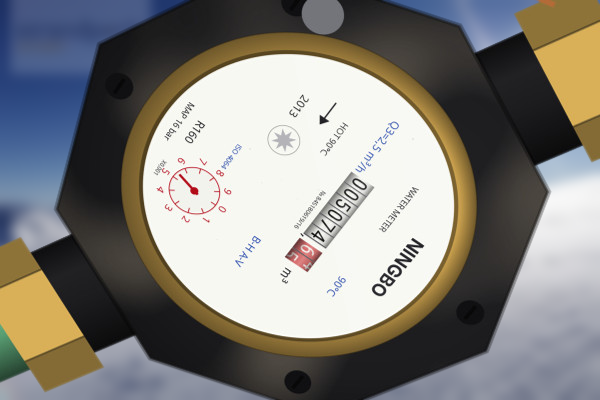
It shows 5074.645 m³
